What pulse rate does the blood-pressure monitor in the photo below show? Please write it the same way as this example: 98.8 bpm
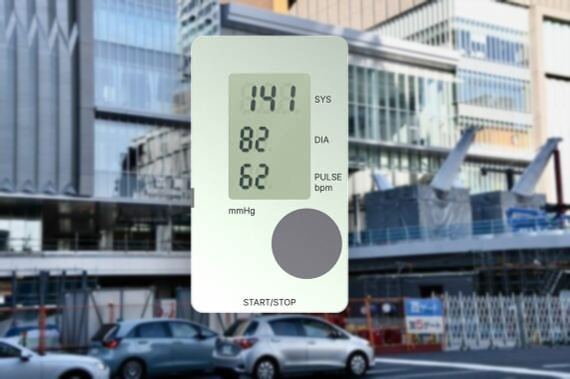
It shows 62 bpm
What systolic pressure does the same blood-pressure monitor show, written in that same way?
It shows 141 mmHg
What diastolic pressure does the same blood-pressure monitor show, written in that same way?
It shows 82 mmHg
